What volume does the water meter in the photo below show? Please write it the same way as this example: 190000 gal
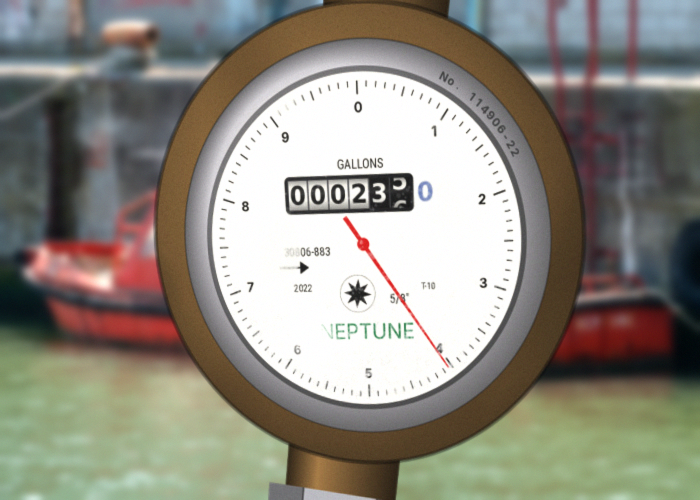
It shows 2354.0 gal
